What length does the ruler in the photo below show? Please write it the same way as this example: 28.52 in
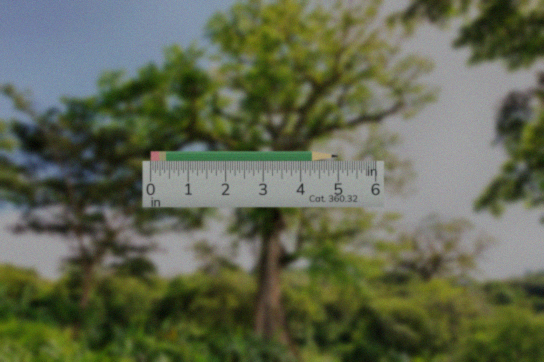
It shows 5 in
